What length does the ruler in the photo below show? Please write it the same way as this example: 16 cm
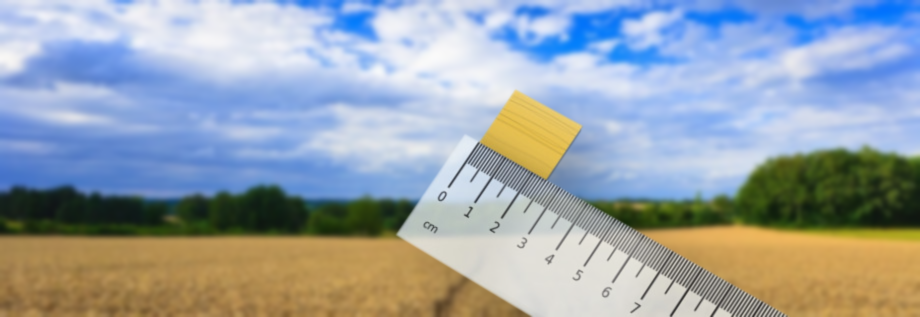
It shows 2.5 cm
